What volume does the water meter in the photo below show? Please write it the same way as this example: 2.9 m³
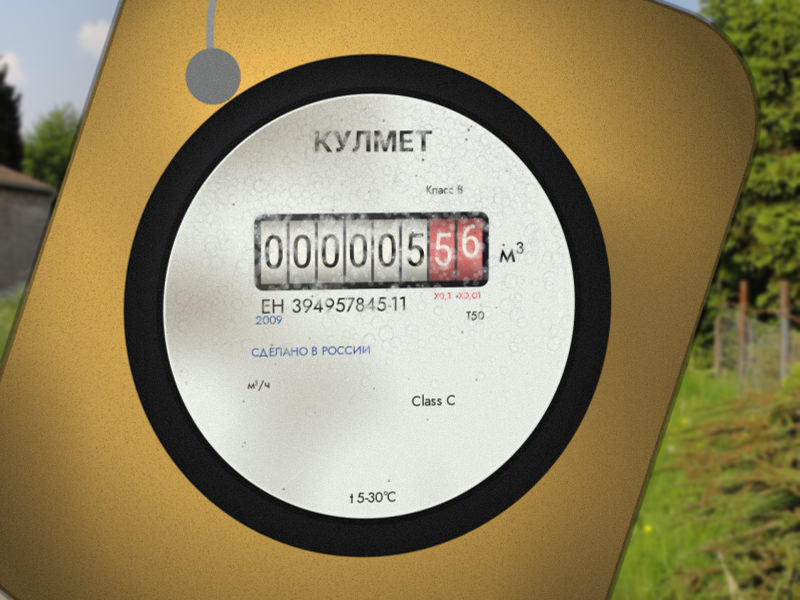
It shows 5.56 m³
